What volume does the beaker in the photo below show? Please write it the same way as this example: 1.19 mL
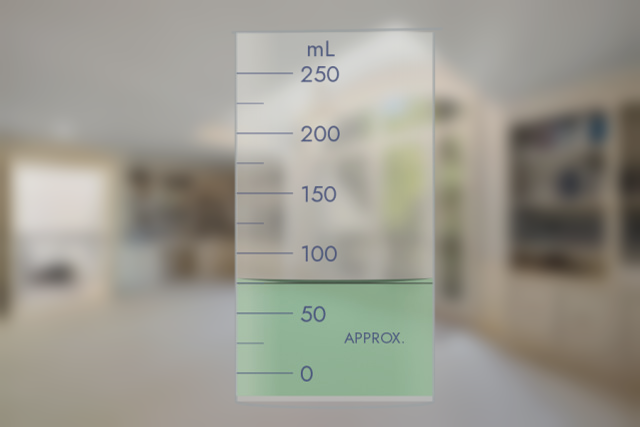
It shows 75 mL
